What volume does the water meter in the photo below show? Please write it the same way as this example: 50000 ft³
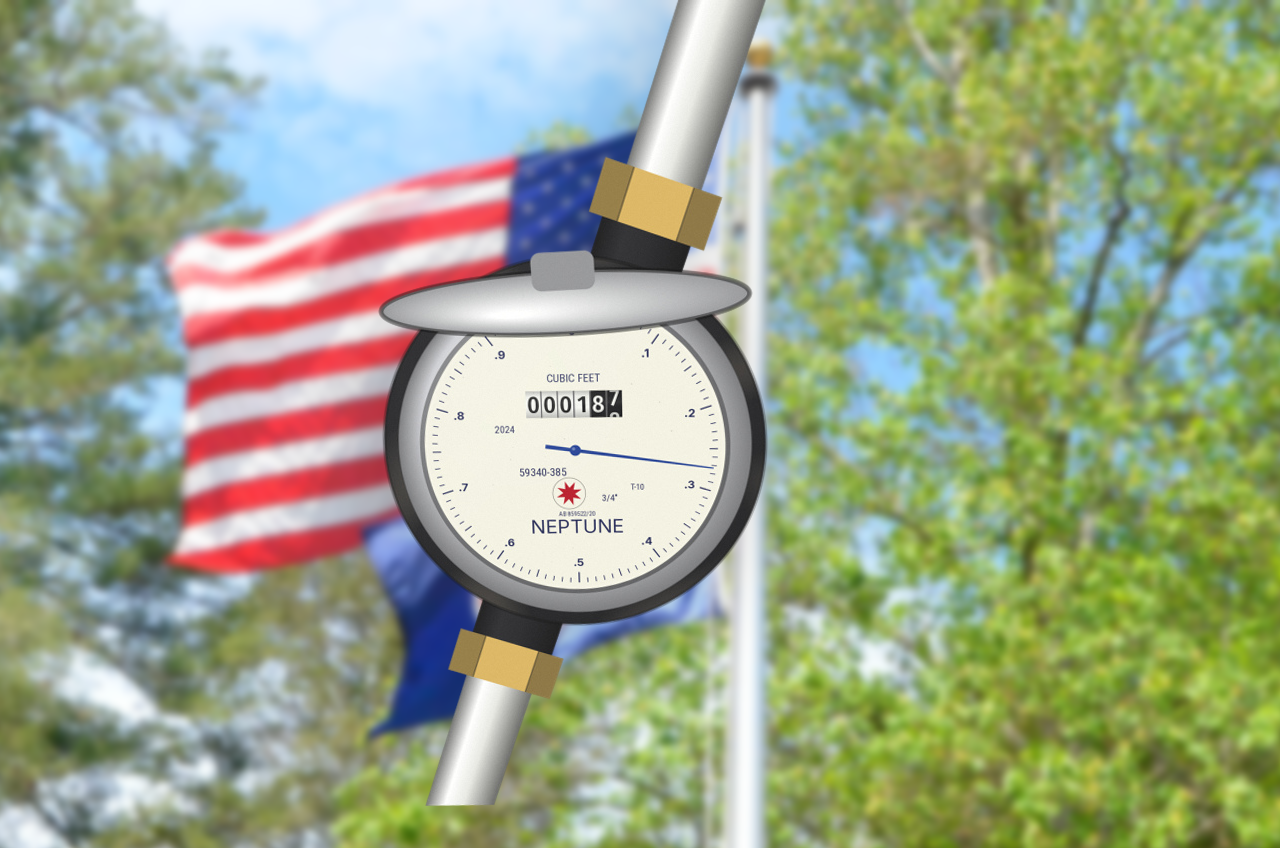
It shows 187.27 ft³
